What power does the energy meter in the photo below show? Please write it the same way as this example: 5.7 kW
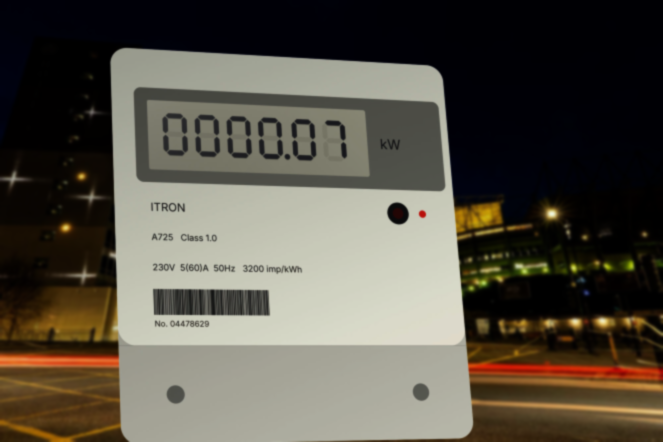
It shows 0.07 kW
